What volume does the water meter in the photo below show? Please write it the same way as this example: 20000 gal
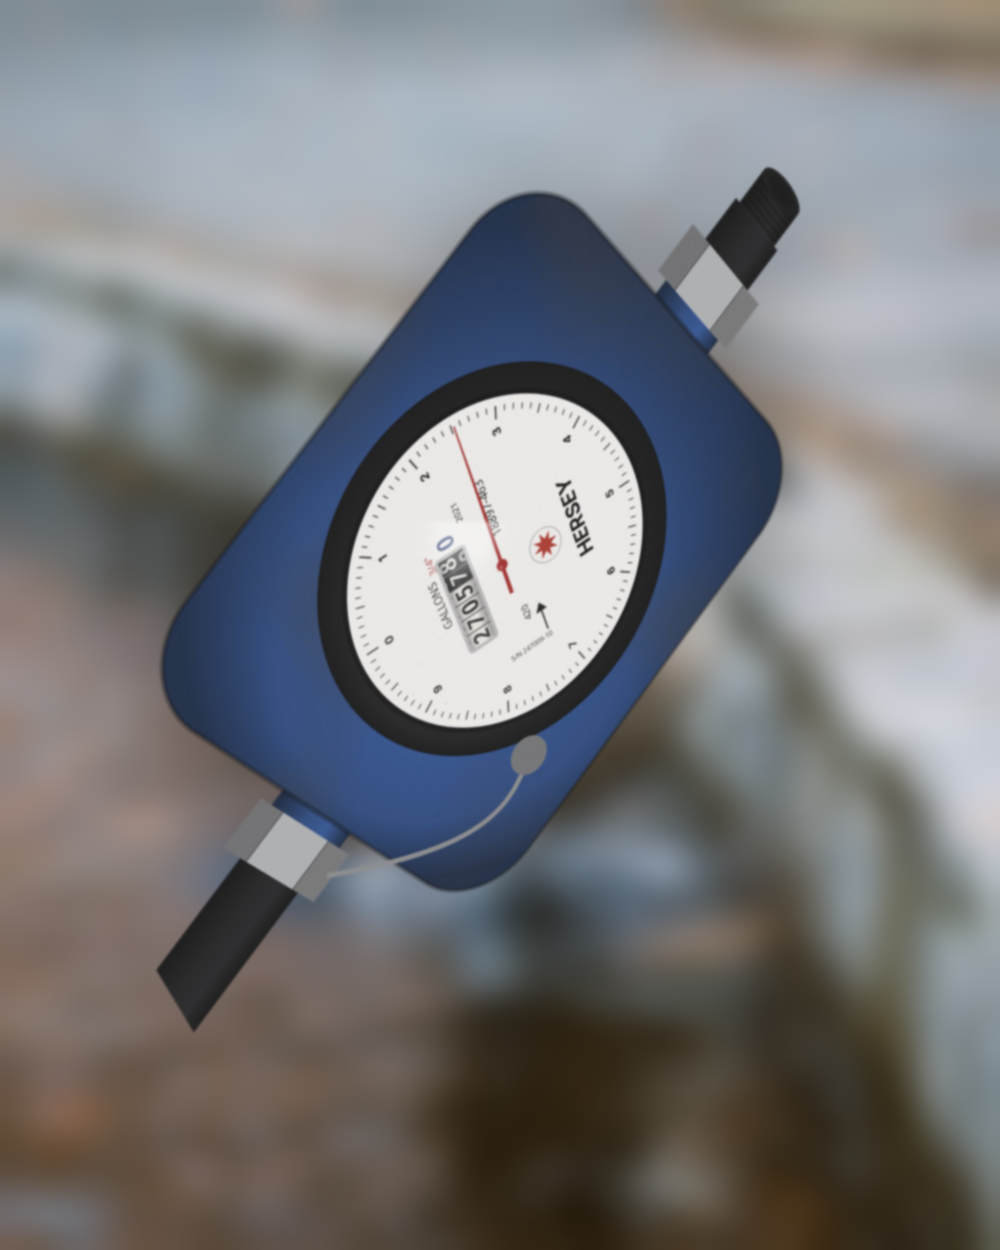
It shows 2705782.5 gal
